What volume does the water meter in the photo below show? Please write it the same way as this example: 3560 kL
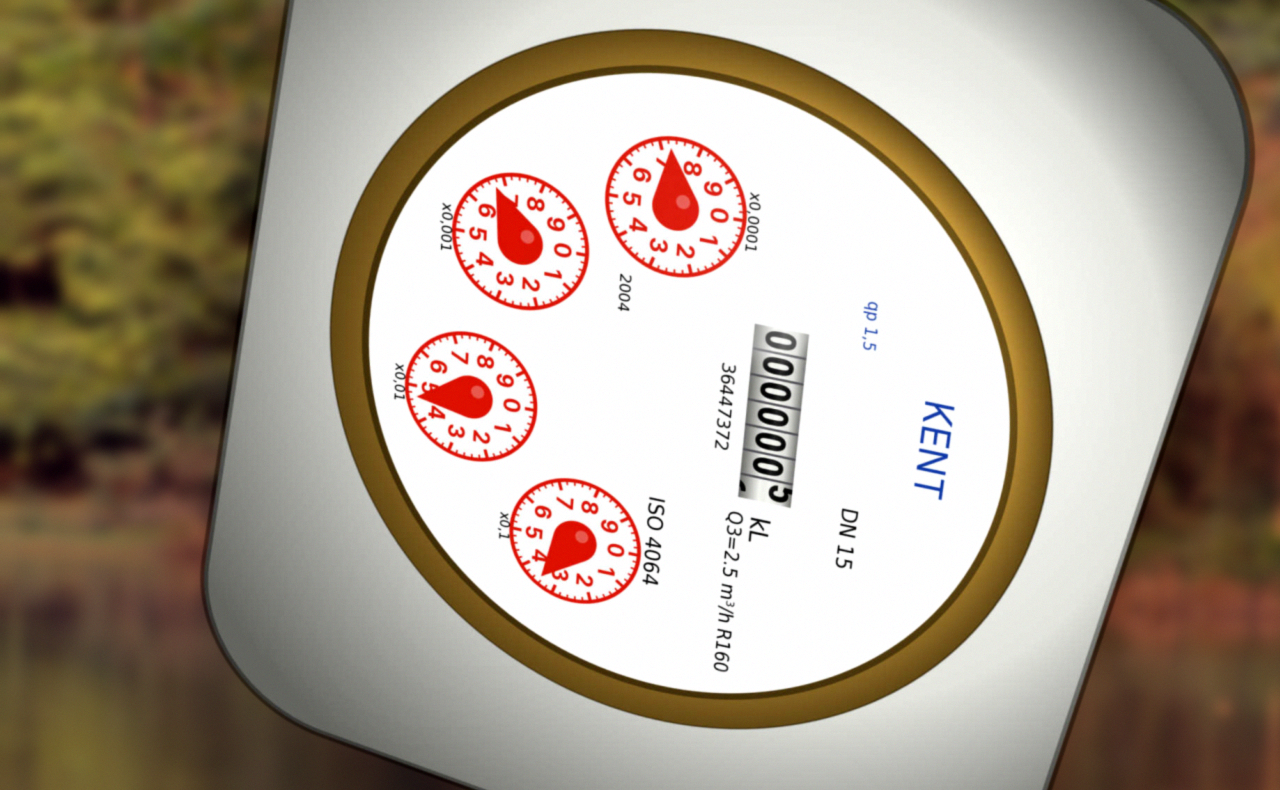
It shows 5.3467 kL
